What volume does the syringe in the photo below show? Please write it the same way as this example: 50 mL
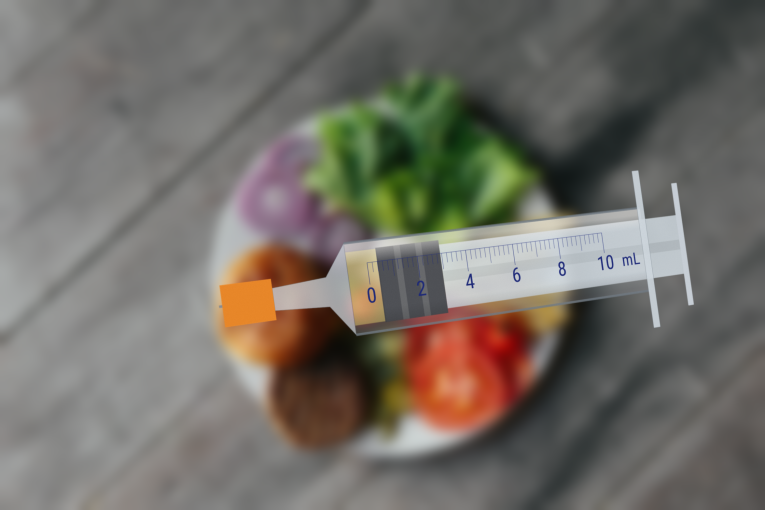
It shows 0.4 mL
